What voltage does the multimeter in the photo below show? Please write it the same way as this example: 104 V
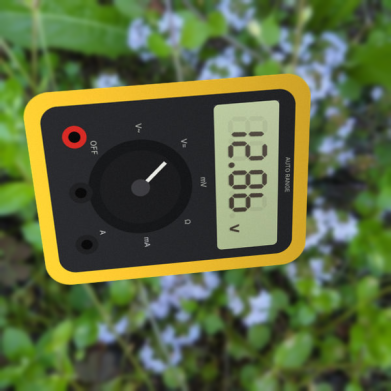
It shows 12.86 V
